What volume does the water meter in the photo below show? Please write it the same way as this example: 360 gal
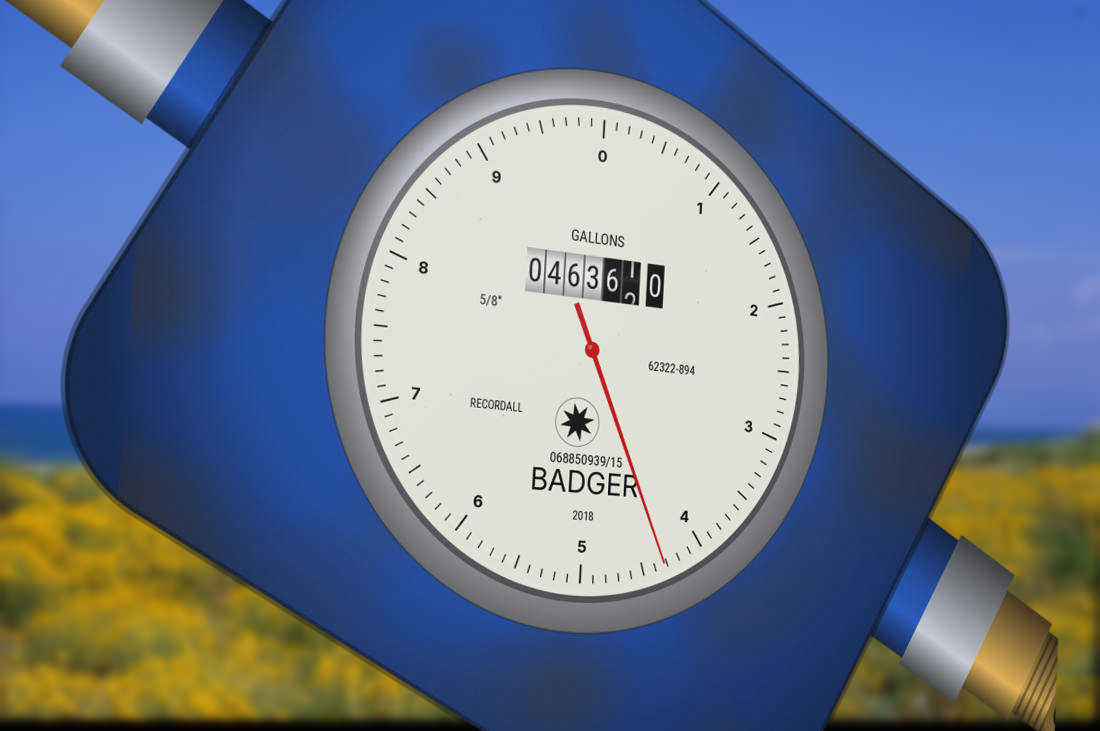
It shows 463614.3 gal
